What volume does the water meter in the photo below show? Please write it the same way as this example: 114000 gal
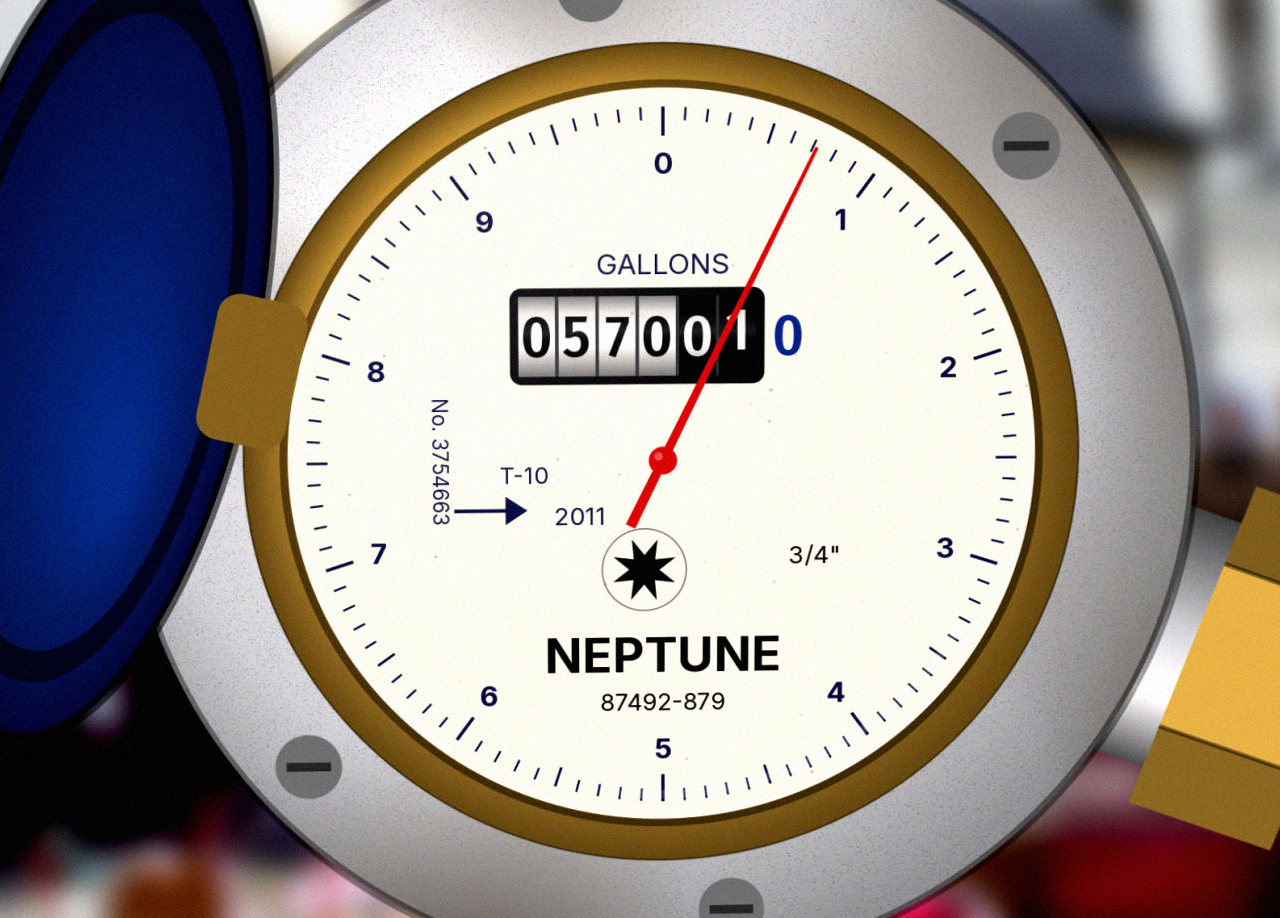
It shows 570010.7 gal
